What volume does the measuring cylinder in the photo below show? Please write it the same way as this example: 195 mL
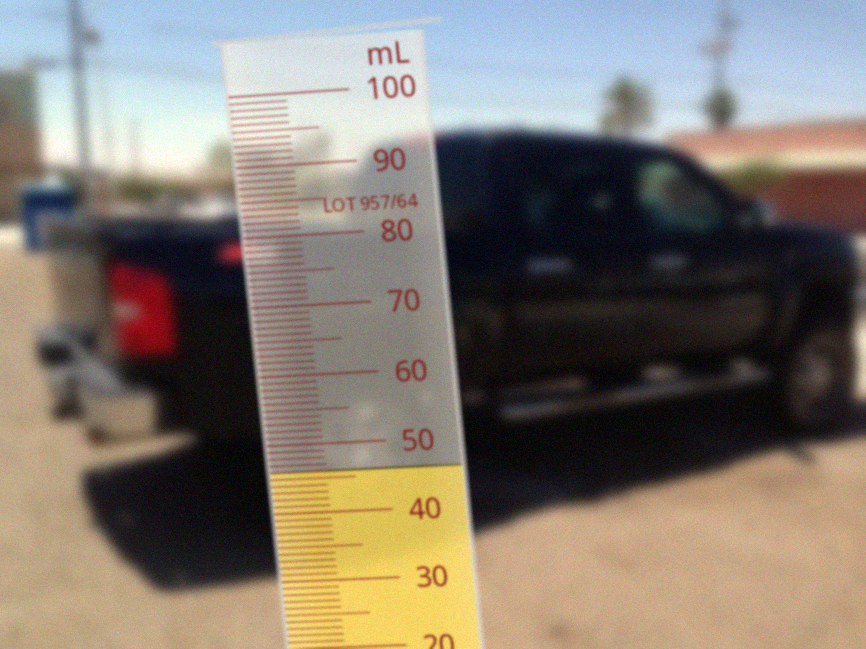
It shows 46 mL
